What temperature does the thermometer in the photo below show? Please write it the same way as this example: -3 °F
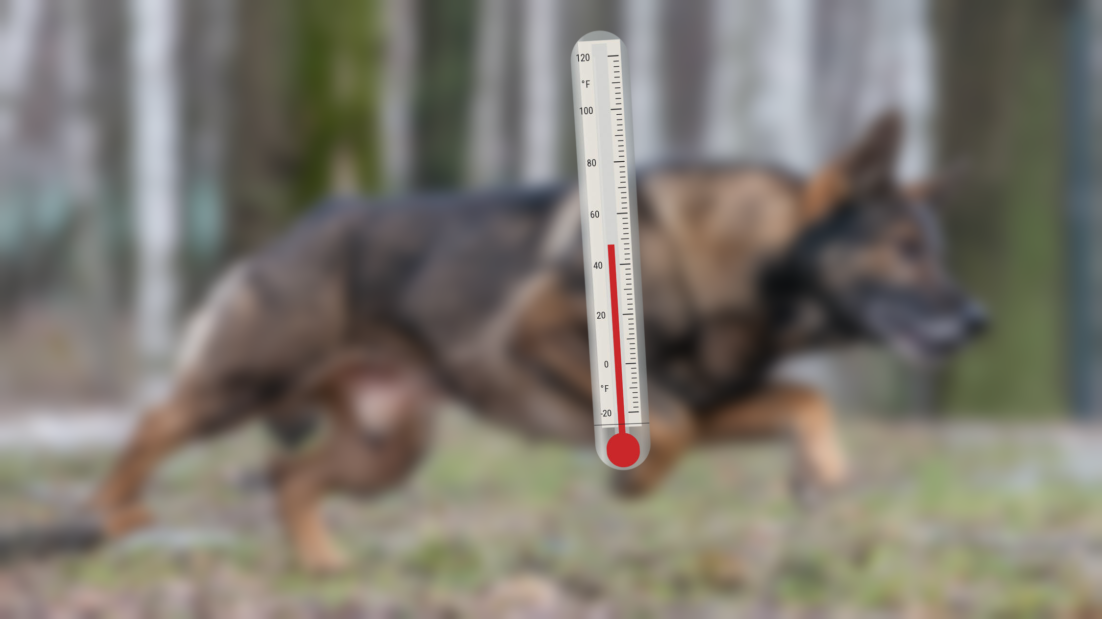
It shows 48 °F
